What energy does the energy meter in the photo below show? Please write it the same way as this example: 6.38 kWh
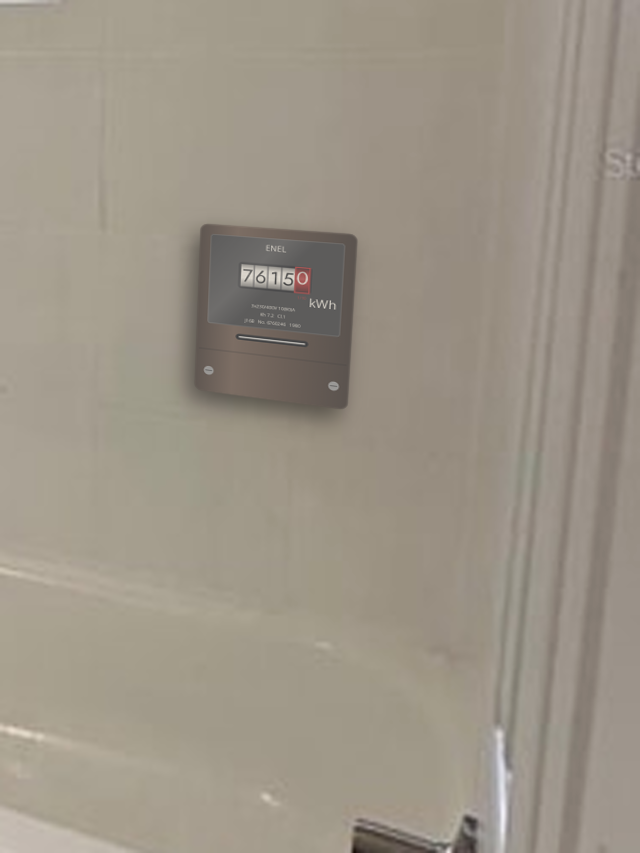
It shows 7615.0 kWh
